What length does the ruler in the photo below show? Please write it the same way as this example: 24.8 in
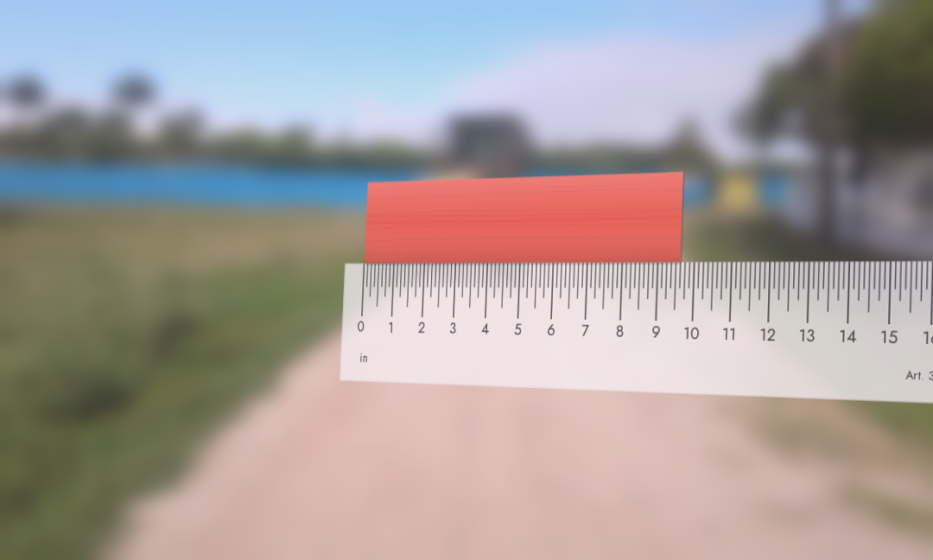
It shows 9.625 in
